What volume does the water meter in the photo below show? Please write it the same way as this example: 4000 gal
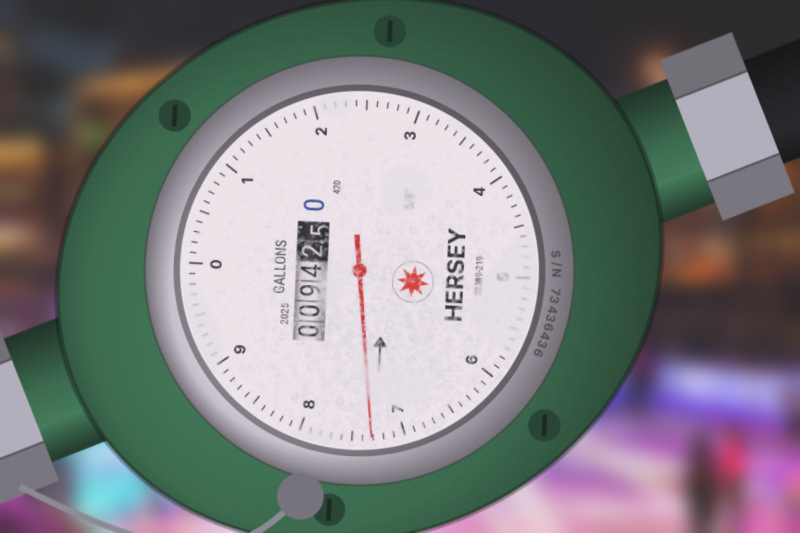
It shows 94247.3 gal
